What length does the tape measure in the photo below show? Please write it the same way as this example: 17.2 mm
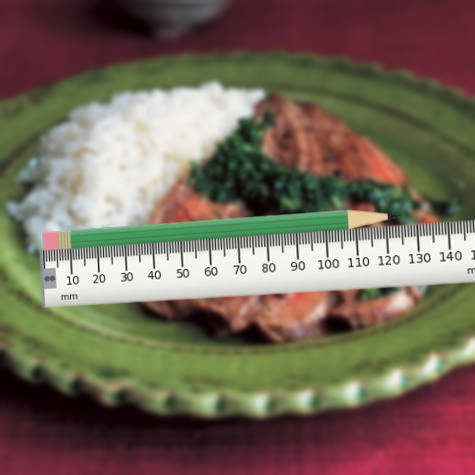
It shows 125 mm
